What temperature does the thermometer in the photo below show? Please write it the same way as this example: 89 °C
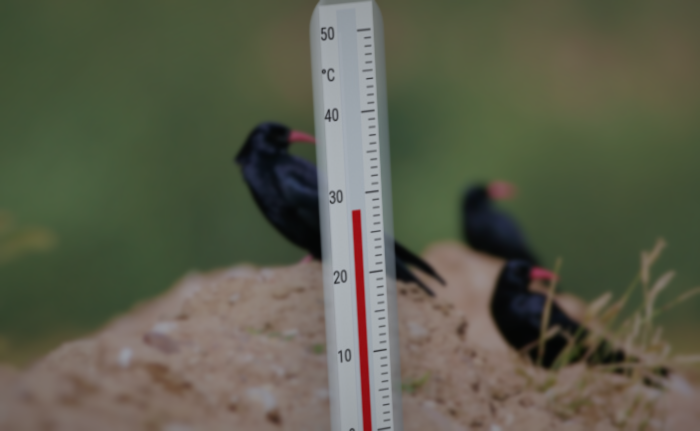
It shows 28 °C
